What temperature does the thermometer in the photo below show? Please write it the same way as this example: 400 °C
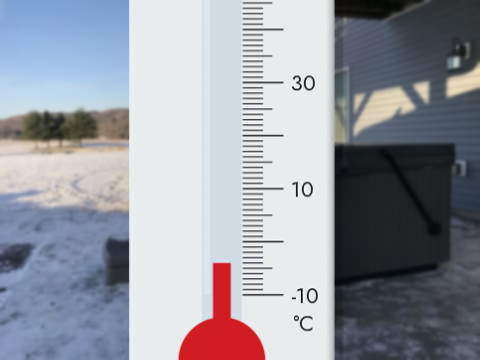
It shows -4 °C
